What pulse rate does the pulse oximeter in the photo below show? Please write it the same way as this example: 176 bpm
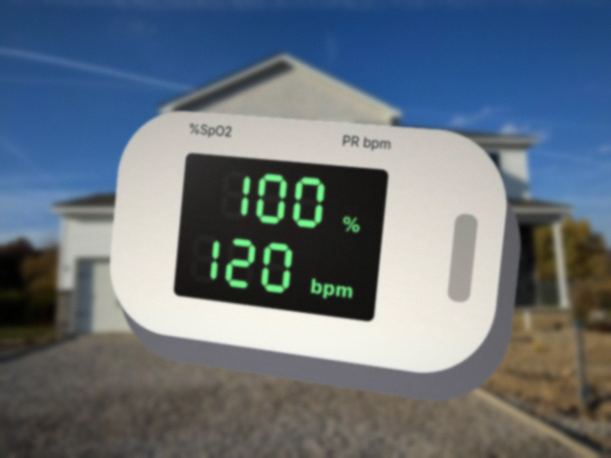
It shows 120 bpm
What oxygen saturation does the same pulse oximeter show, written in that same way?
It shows 100 %
